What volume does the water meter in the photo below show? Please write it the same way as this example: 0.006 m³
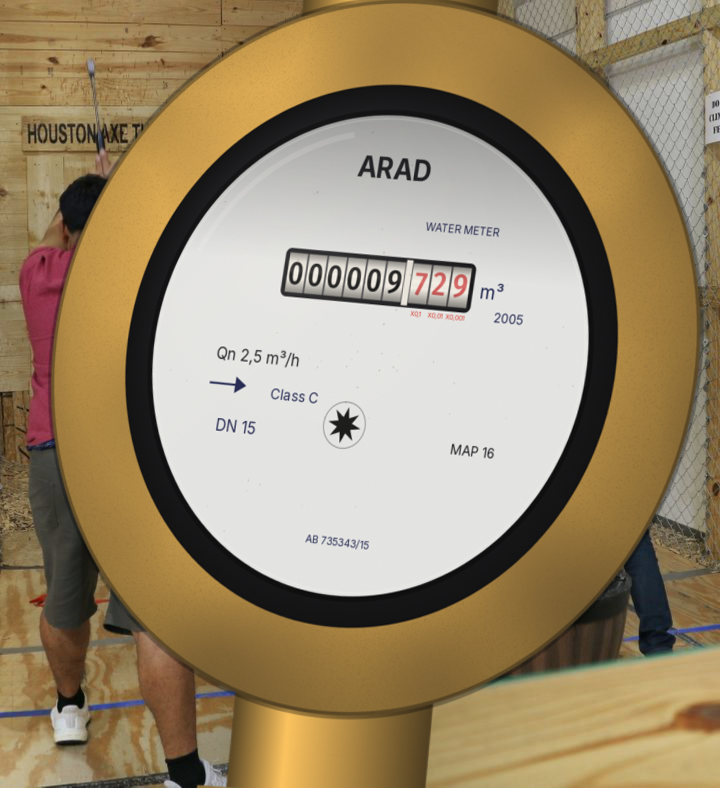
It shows 9.729 m³
